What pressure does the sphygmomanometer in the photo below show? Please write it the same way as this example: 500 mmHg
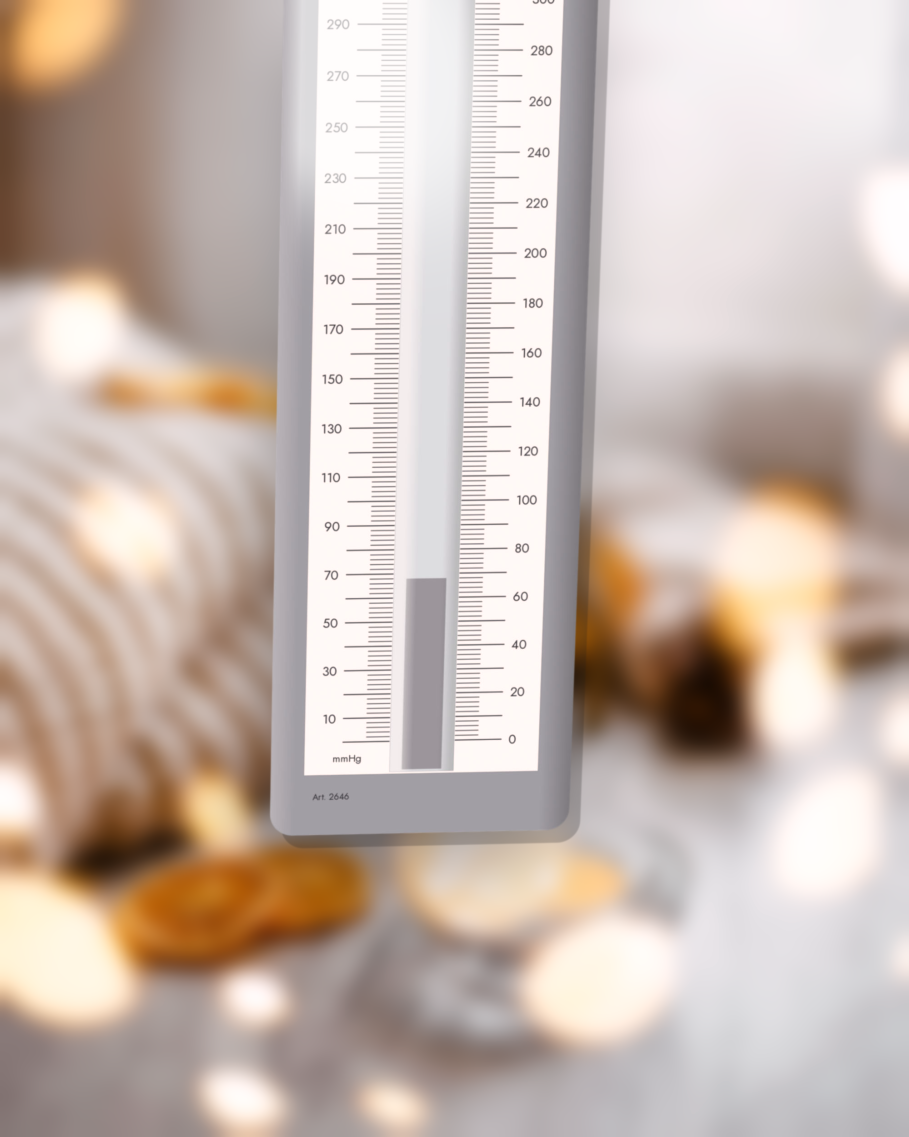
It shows 68 mmHg
